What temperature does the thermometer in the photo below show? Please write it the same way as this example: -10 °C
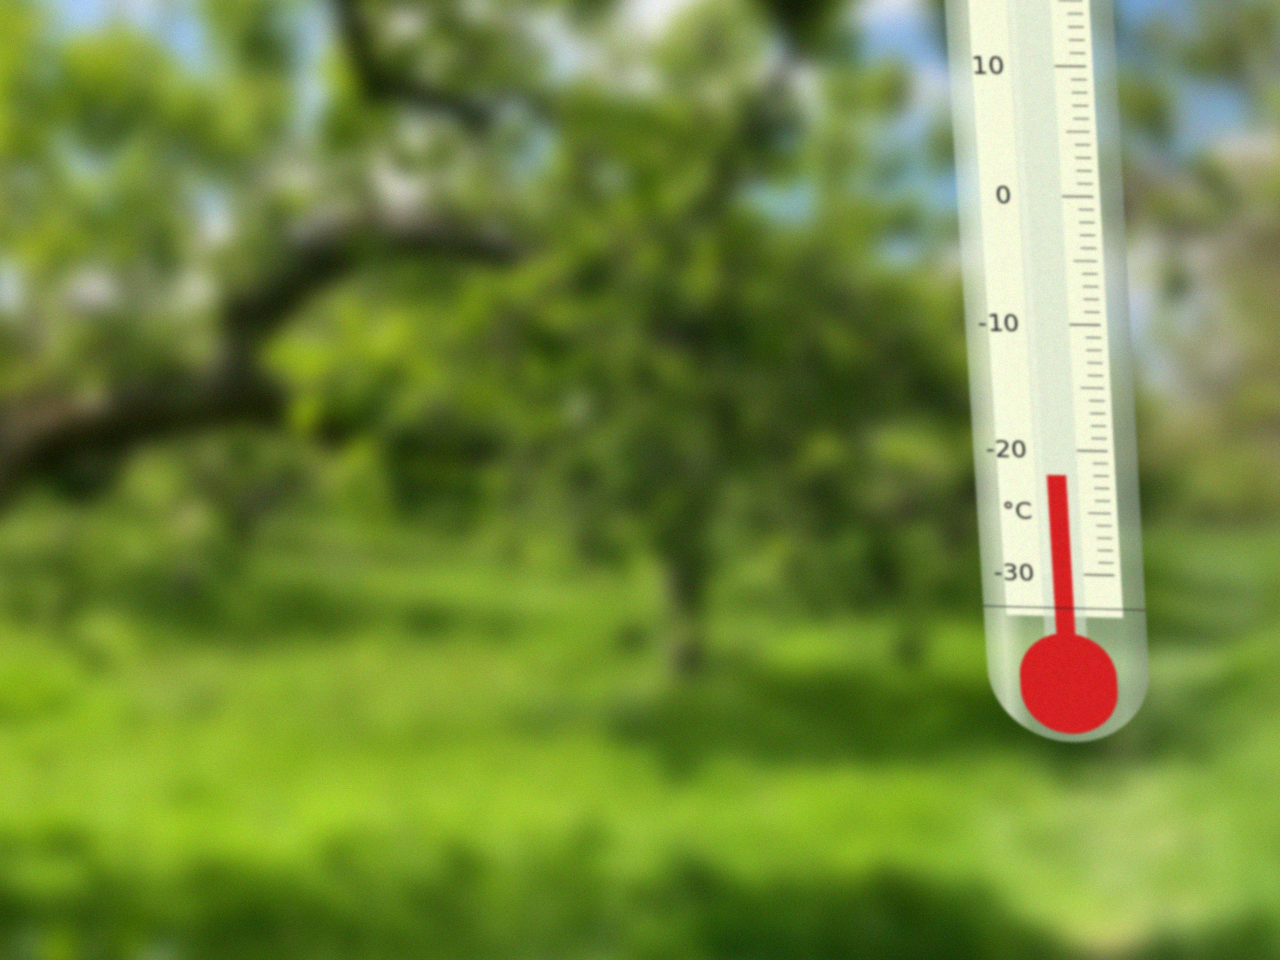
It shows -22 °C
